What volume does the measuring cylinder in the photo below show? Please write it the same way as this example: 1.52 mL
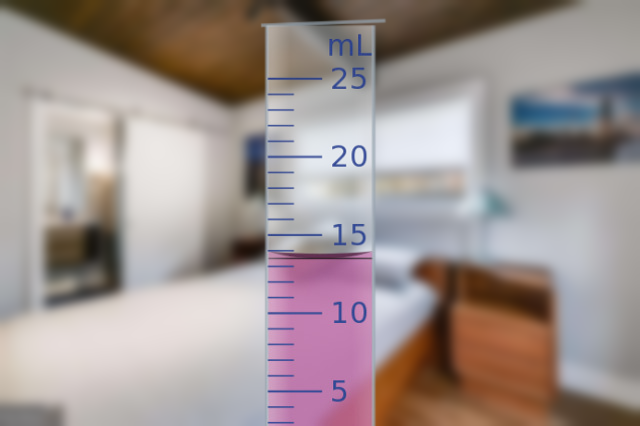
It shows 13.5 mL
